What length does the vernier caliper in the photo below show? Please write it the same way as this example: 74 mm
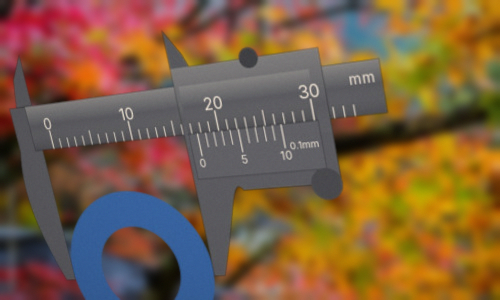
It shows 17.6 mm
